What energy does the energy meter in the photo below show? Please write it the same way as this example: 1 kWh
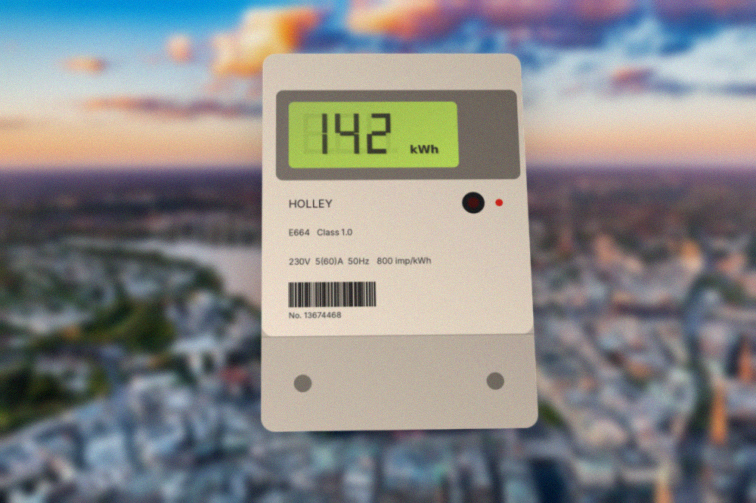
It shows 142 kWh
